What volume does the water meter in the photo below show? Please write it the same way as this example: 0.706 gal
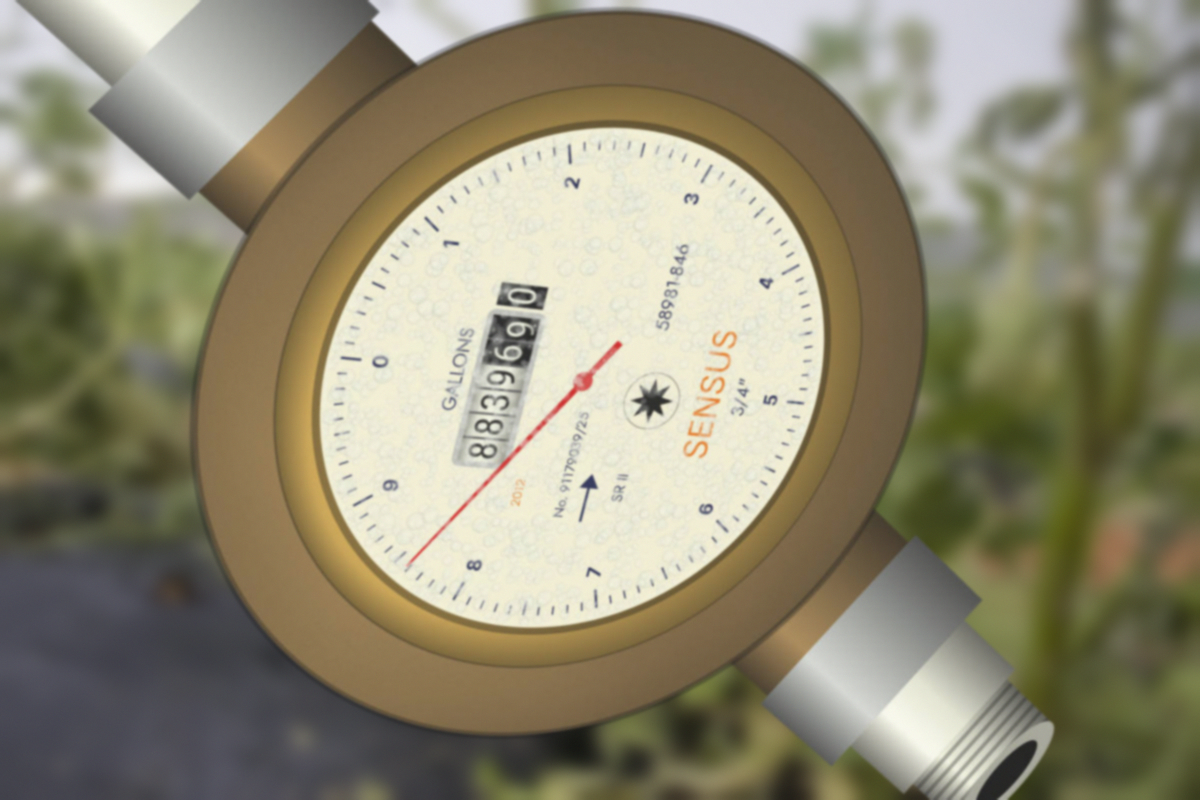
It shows 8839688.4 gal
